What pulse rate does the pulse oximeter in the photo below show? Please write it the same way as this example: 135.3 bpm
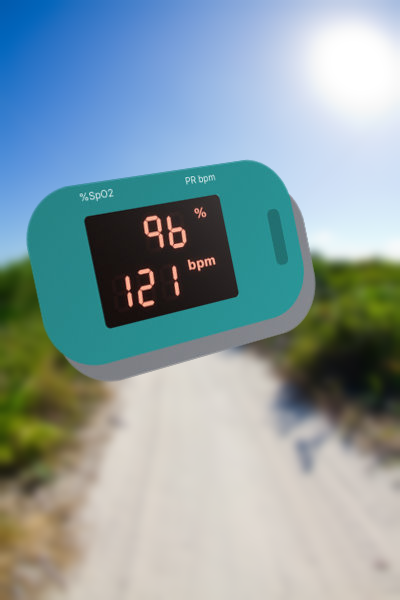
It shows 121 bpm
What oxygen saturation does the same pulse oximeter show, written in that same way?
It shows 96 %
